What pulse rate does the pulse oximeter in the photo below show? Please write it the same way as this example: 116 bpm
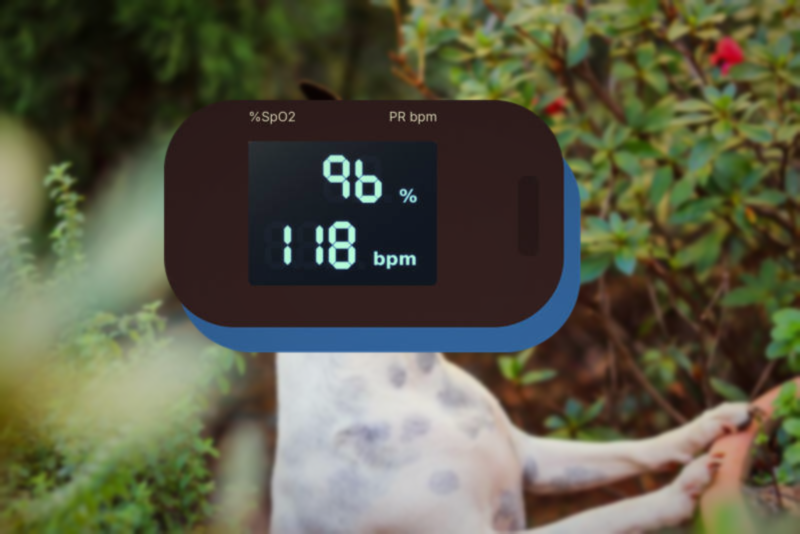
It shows 118 bpm
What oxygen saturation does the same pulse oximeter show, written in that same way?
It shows 96 %
